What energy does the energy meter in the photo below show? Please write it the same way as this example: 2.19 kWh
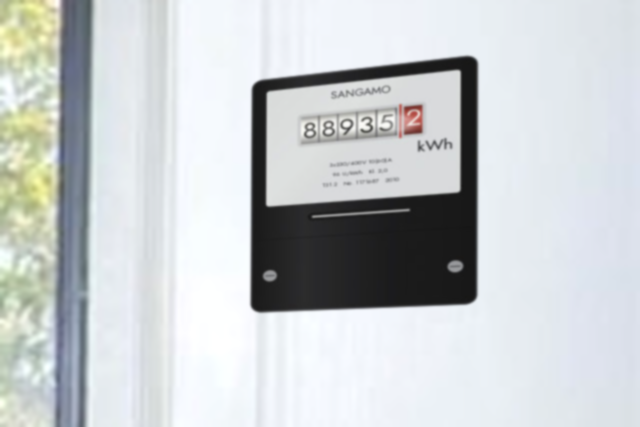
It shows 88935.2 kWh
